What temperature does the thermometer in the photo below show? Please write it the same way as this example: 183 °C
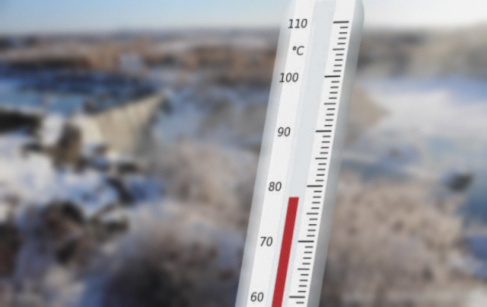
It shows 78 °C
